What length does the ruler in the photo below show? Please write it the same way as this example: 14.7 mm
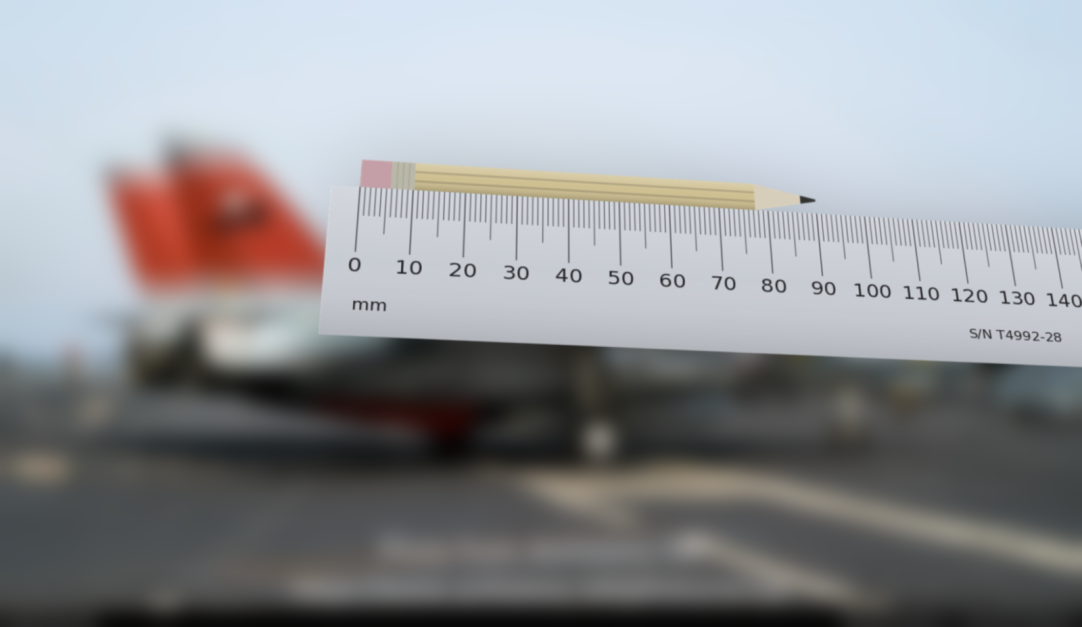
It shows 90 mm
